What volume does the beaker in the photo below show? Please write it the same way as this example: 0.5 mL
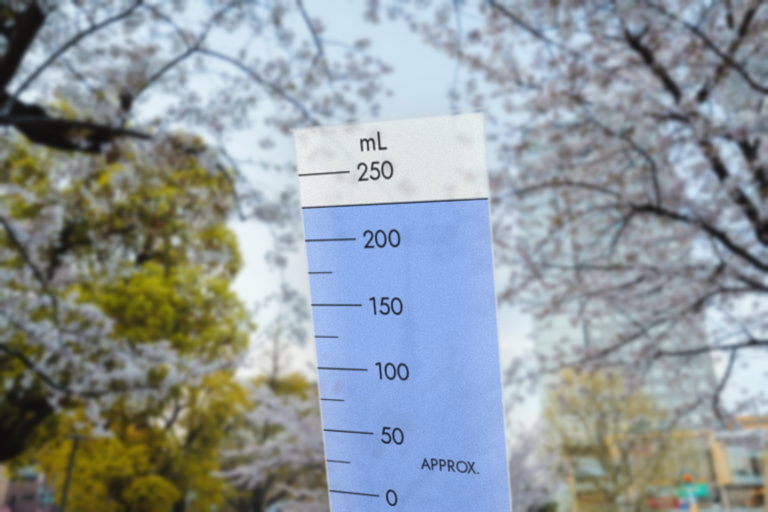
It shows 225 mL
